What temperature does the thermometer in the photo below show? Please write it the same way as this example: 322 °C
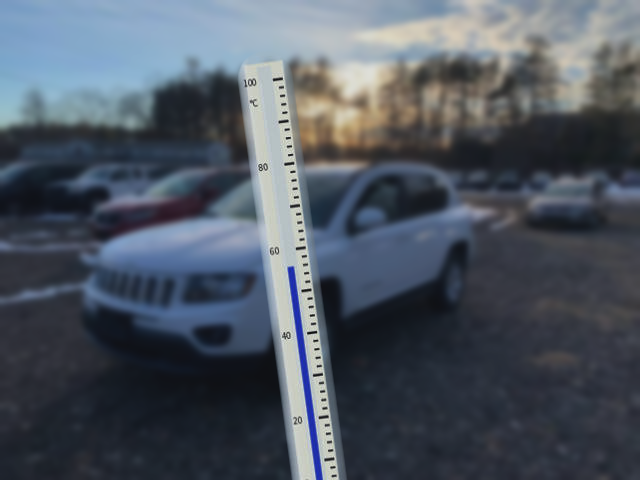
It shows 56 °C
